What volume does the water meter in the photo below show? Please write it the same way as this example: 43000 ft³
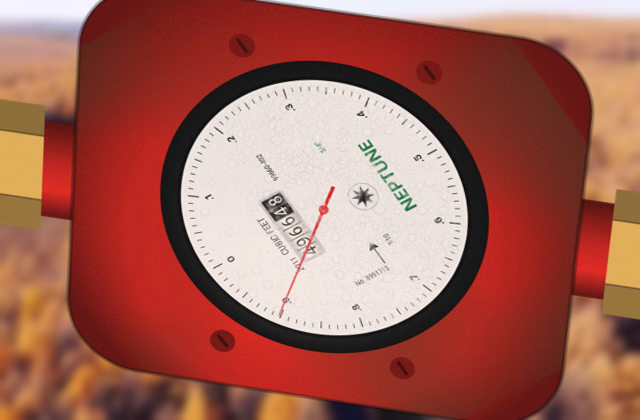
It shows 496647.90 ft³
